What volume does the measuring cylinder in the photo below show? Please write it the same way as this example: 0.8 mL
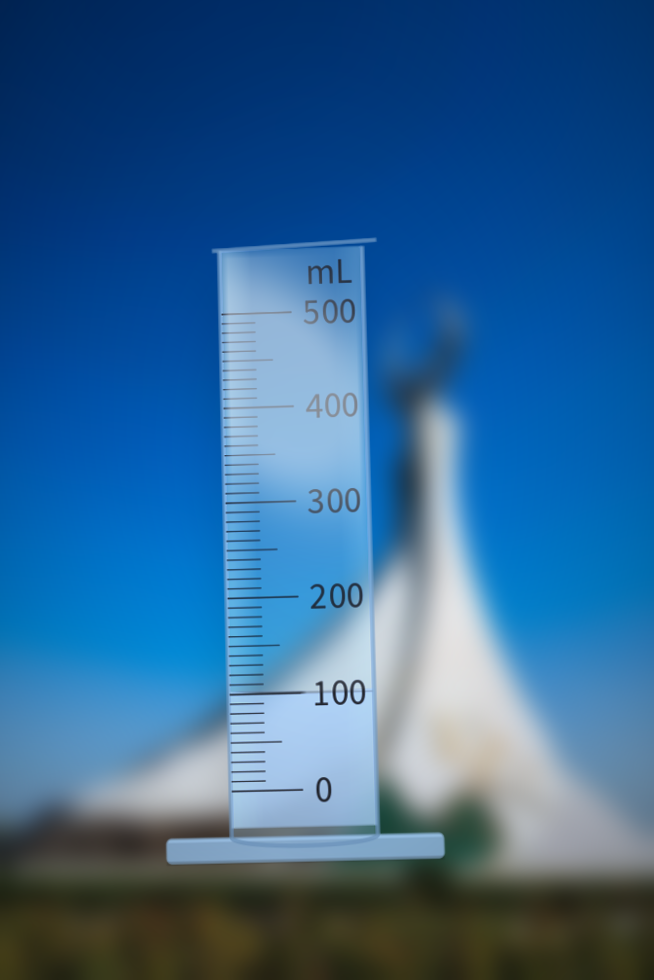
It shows 100 mL
